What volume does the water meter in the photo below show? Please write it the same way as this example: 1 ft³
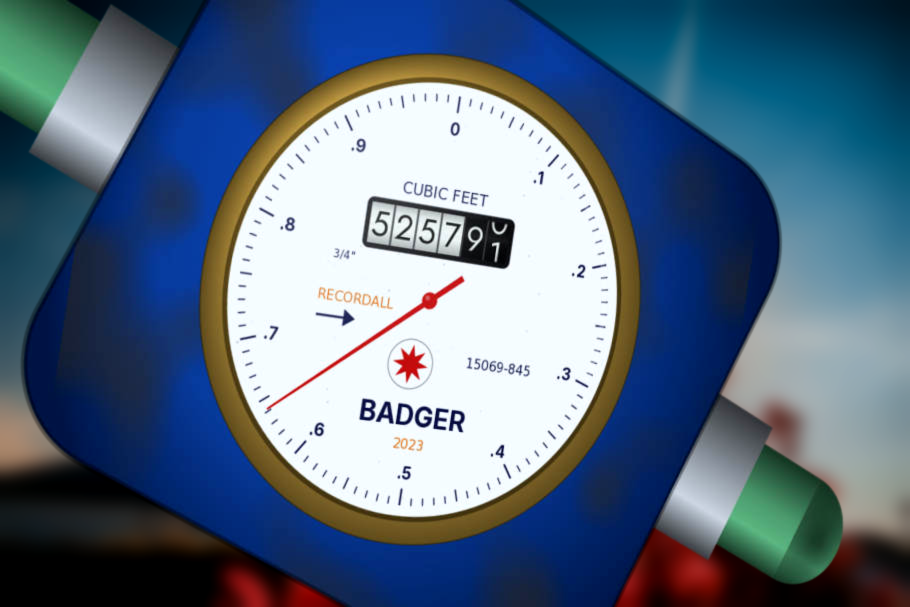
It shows 525790.64 ft³
